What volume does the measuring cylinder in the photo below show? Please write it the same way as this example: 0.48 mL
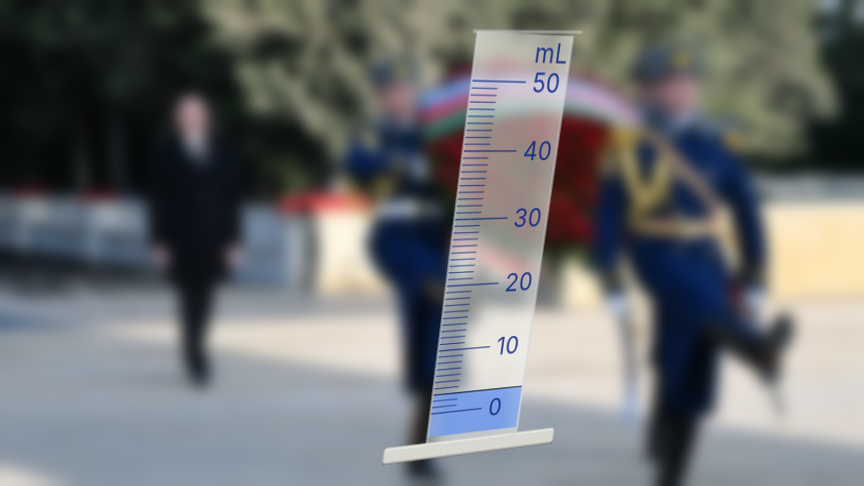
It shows 3 mL
